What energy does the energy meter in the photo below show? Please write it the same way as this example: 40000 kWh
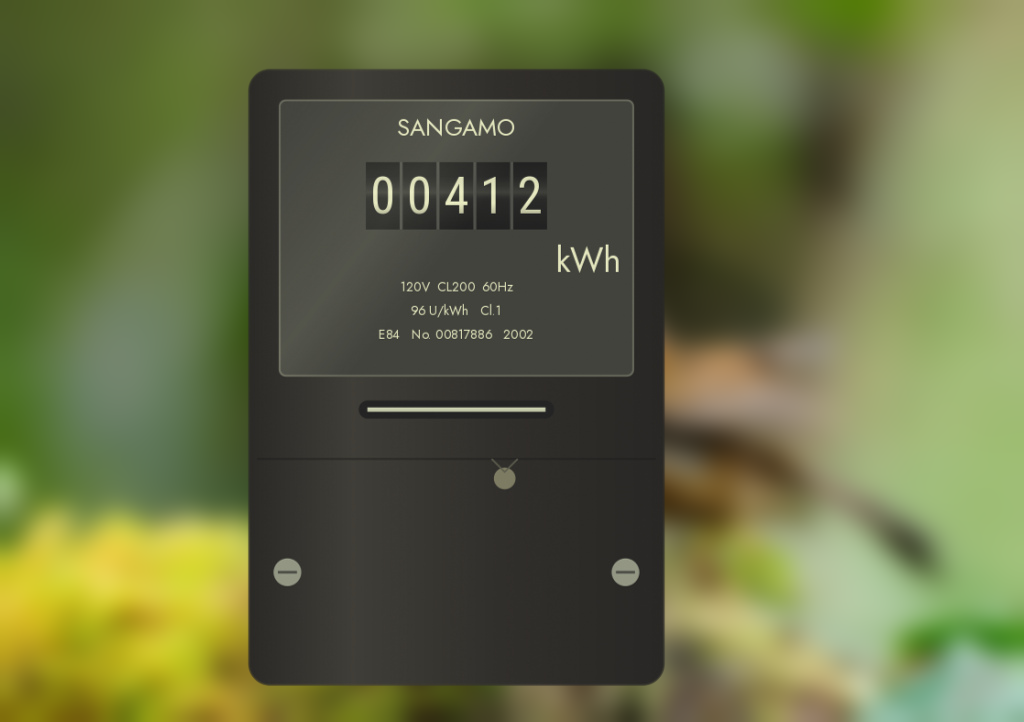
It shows 412 kWh
